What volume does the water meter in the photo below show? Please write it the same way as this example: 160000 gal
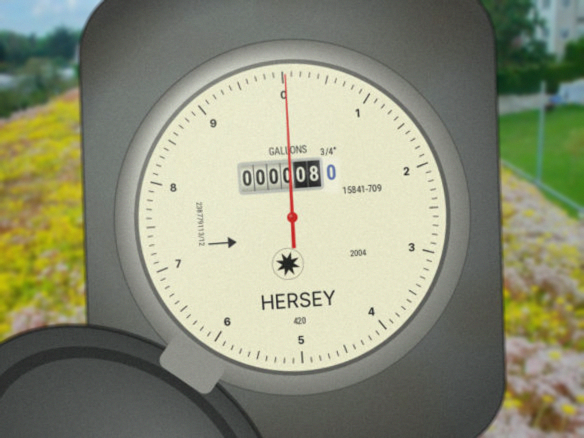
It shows 80.0 gal
